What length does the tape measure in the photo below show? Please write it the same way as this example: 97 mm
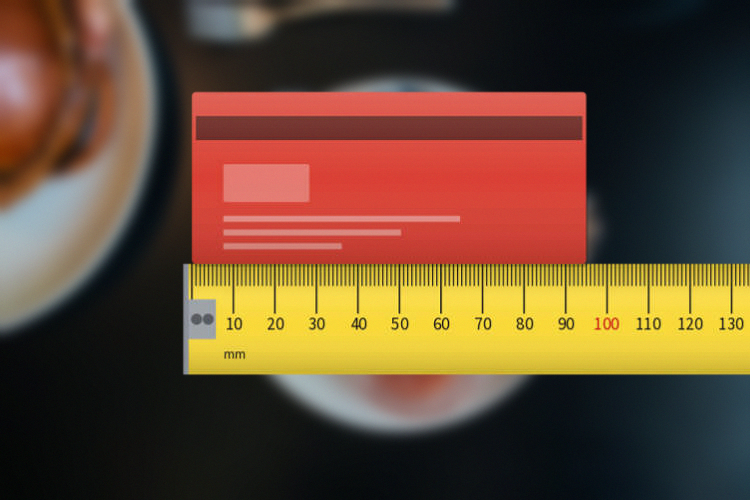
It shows 95 mm
